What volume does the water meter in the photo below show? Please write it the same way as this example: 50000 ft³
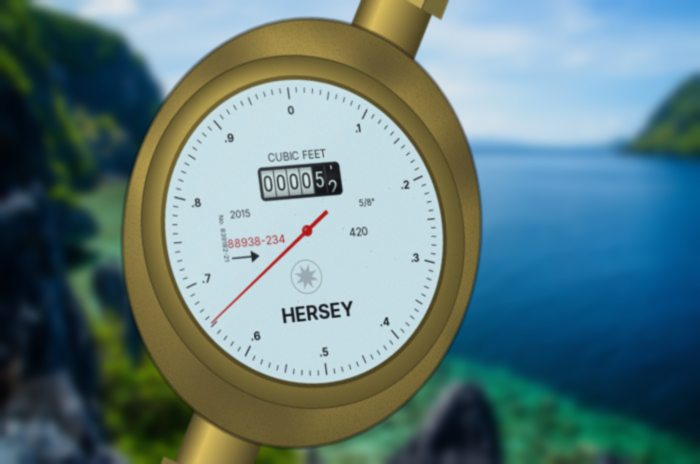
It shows 51.65 ft³
